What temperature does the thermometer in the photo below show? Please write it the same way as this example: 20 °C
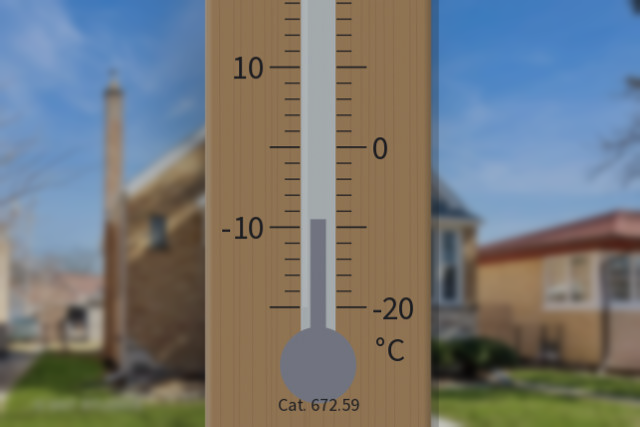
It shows -9 °C
